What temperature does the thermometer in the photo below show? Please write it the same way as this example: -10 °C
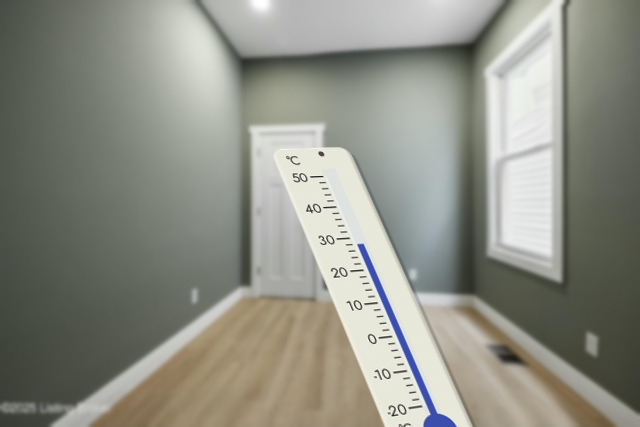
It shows 28 °C
